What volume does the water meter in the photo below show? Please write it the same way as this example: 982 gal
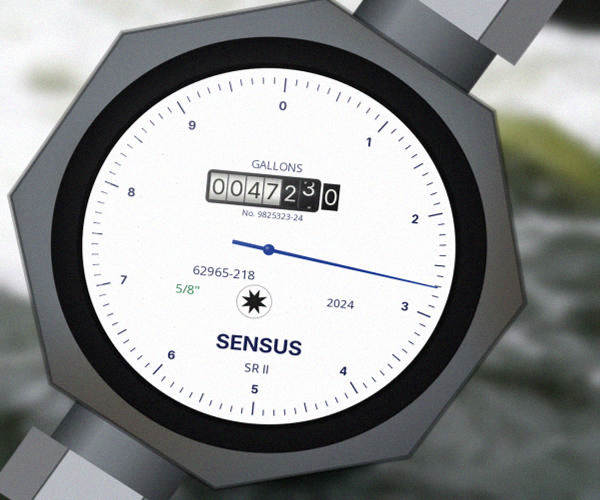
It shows 47232.7 gal
